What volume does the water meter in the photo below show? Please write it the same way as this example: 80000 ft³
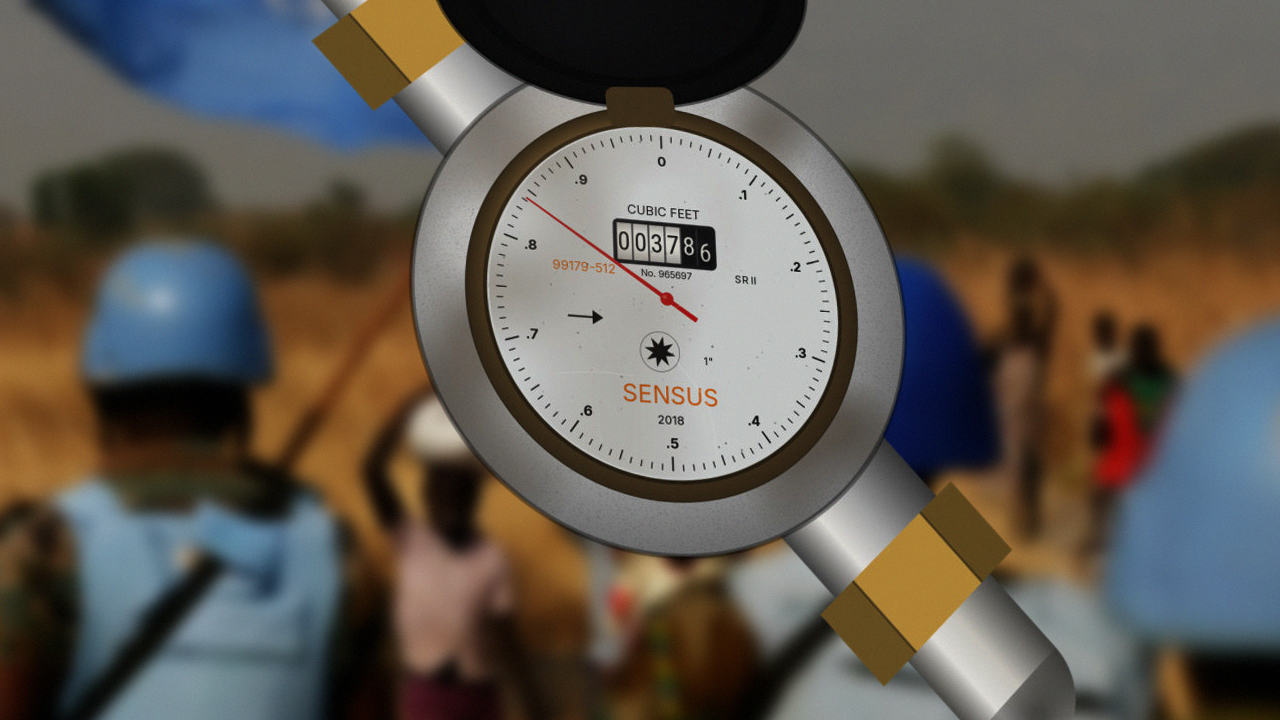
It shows 3785.84 ft³
